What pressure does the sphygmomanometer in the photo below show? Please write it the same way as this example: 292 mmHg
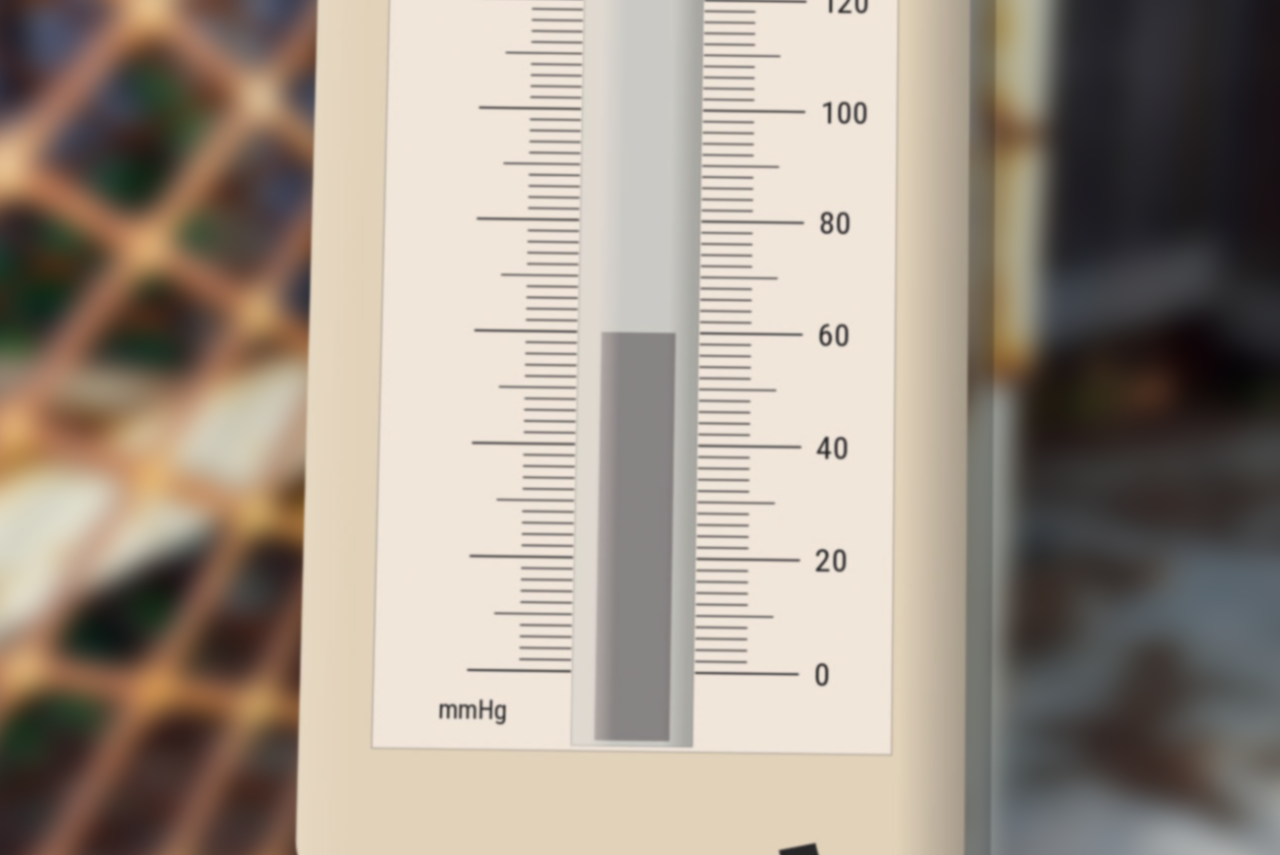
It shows 60 mmHg
